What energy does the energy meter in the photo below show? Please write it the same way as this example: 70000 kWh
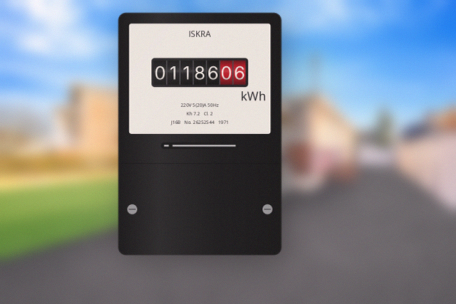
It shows 1186.06 kWh
